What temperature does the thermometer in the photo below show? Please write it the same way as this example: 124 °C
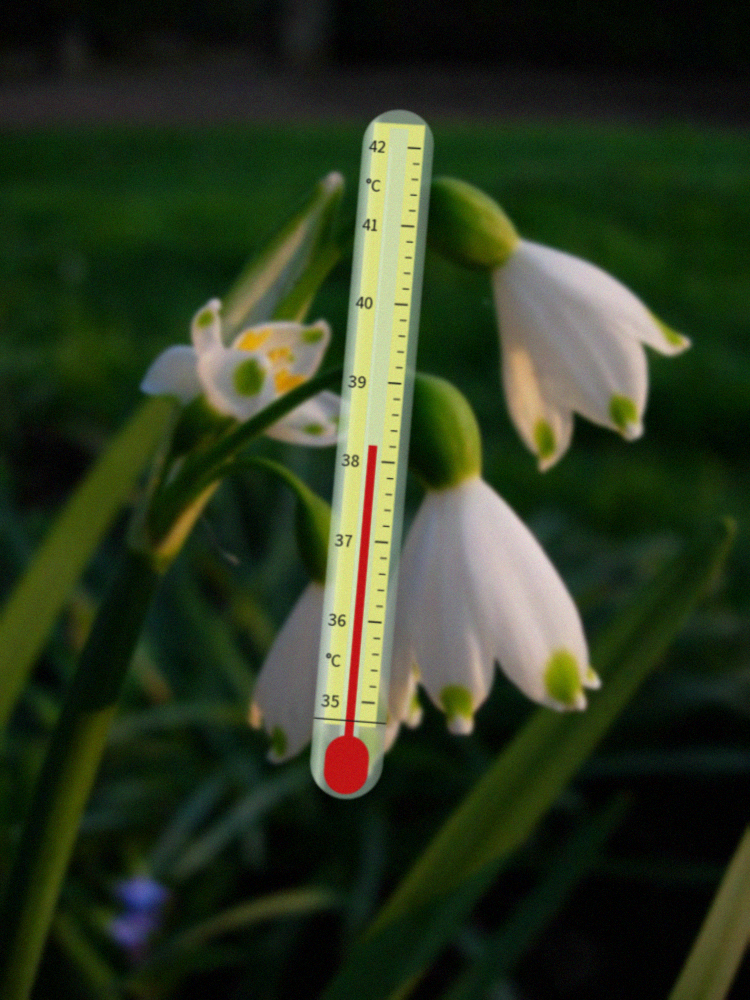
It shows 38.2 °C
